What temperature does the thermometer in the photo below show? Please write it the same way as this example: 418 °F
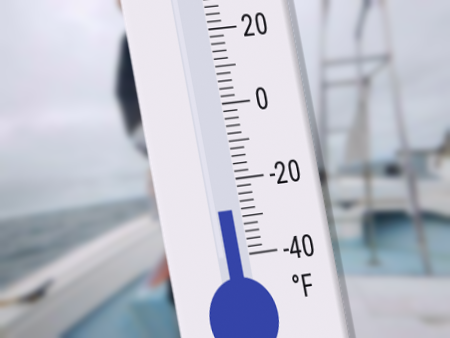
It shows -28 °F
